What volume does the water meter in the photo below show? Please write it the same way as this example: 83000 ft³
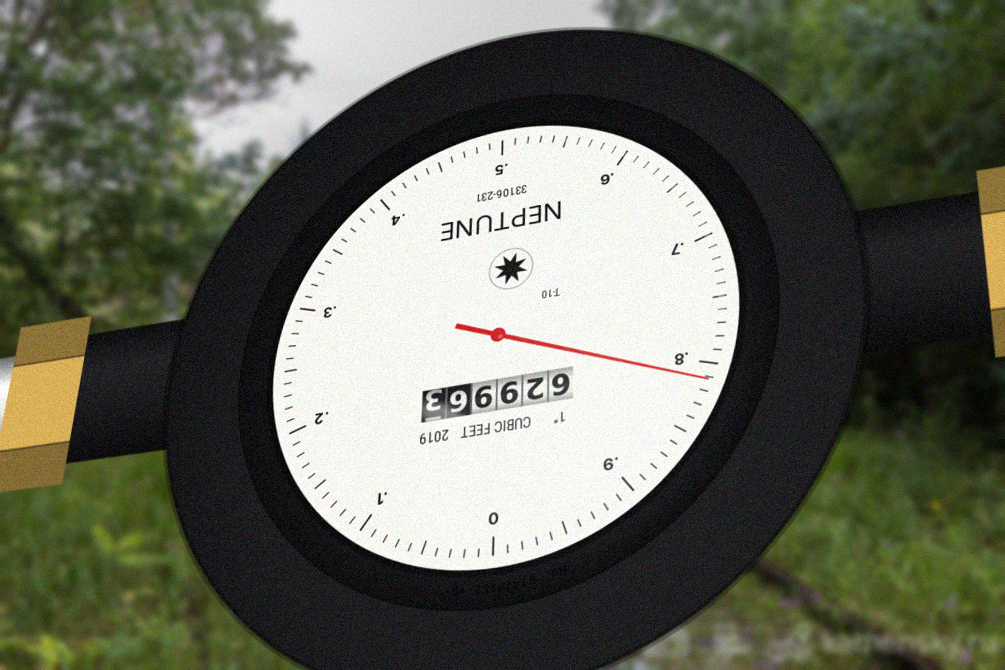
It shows 629962.81 ft³
